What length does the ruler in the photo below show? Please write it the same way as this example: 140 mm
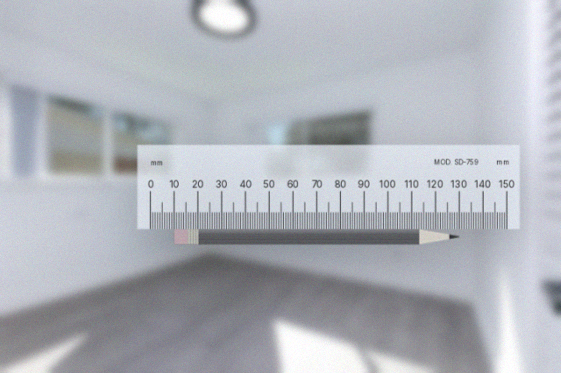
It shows 120 mm
